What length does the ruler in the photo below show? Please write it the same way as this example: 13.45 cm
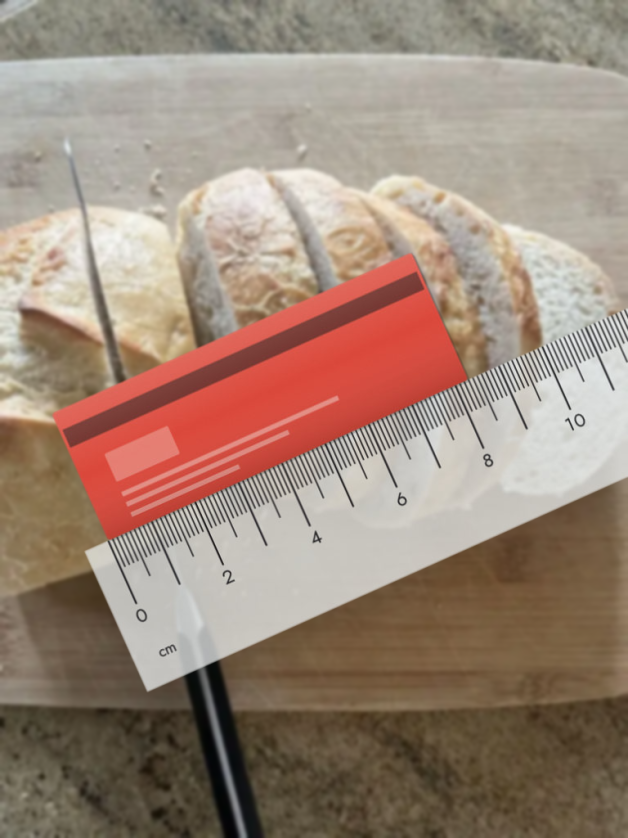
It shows 8.3 cm
